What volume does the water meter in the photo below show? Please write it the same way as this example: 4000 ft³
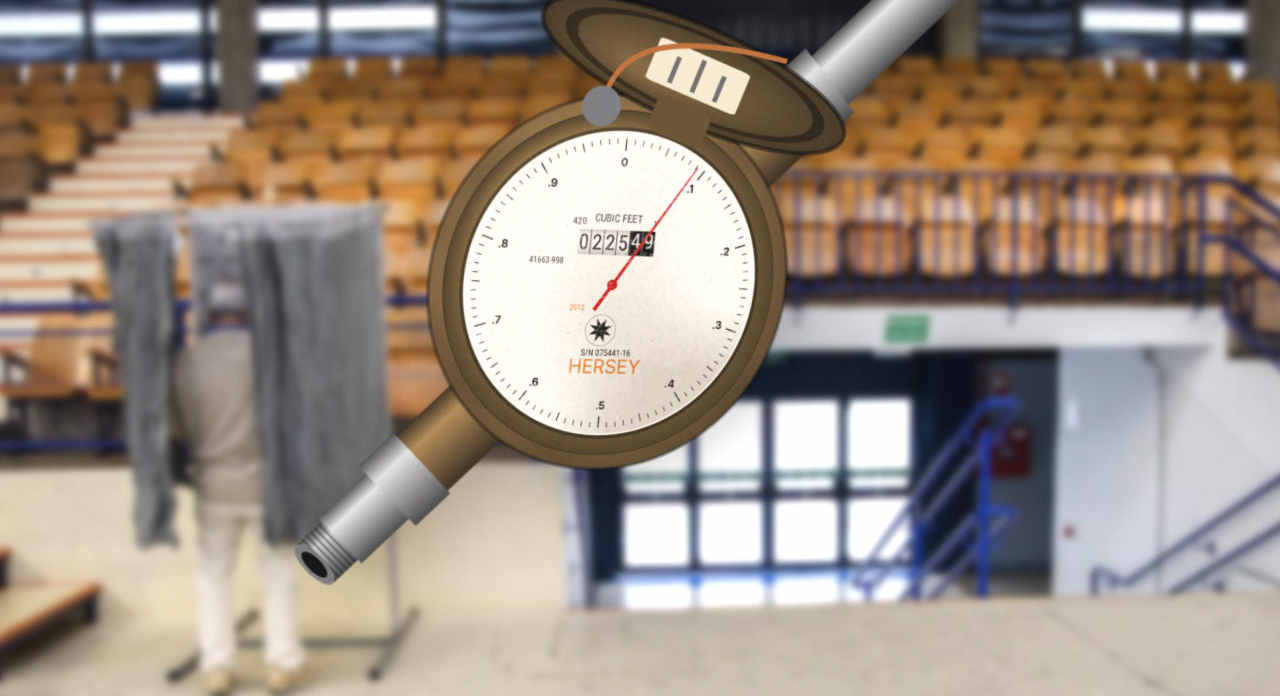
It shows 22549.09 ft³
